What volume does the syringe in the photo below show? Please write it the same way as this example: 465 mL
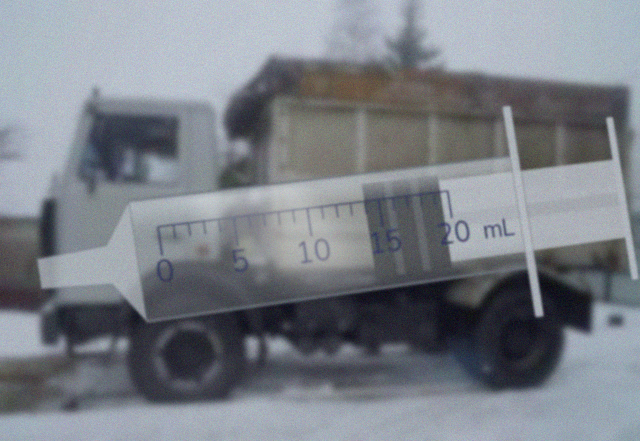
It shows 14 mL
